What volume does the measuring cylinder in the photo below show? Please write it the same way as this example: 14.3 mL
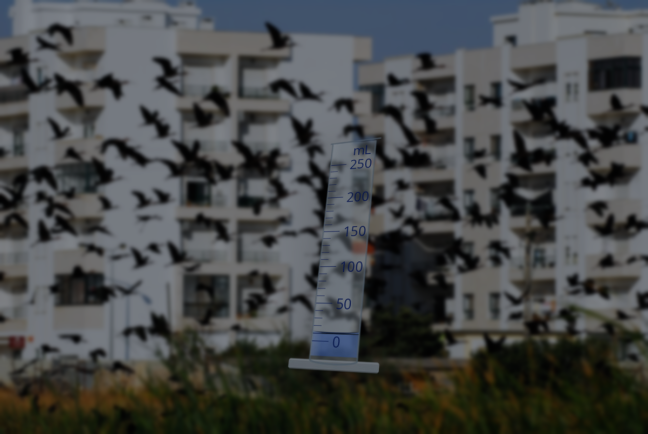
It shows 10 mL
